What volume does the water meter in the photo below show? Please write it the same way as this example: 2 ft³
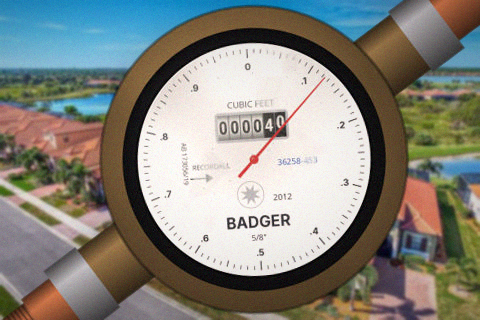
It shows 40.12 ft³
